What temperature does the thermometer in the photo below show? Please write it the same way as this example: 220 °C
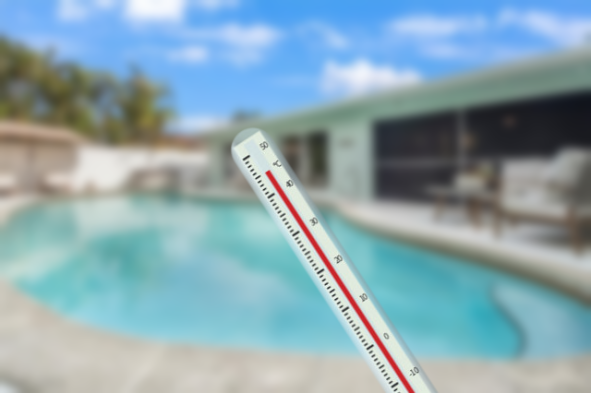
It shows 45 °C
